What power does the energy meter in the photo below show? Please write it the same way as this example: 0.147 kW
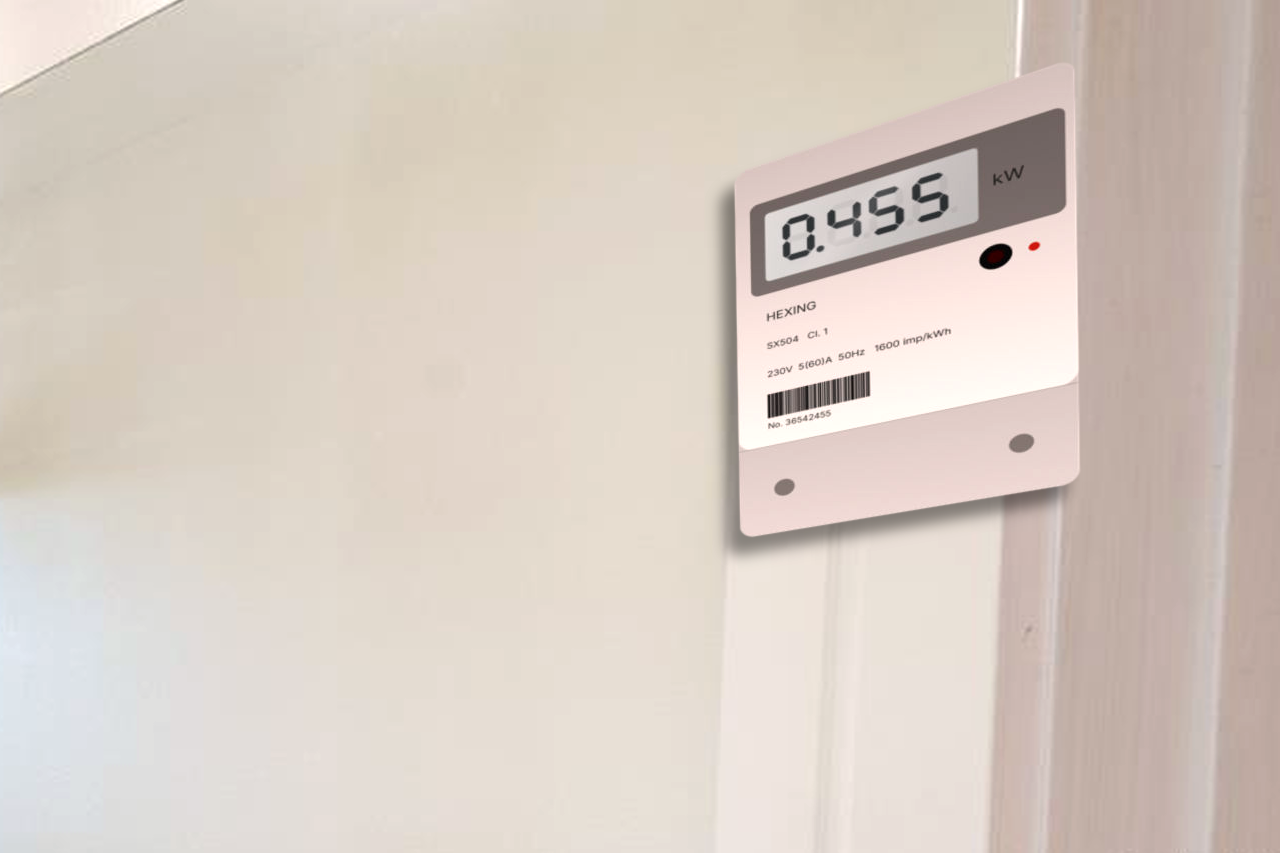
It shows 0.455 kW
